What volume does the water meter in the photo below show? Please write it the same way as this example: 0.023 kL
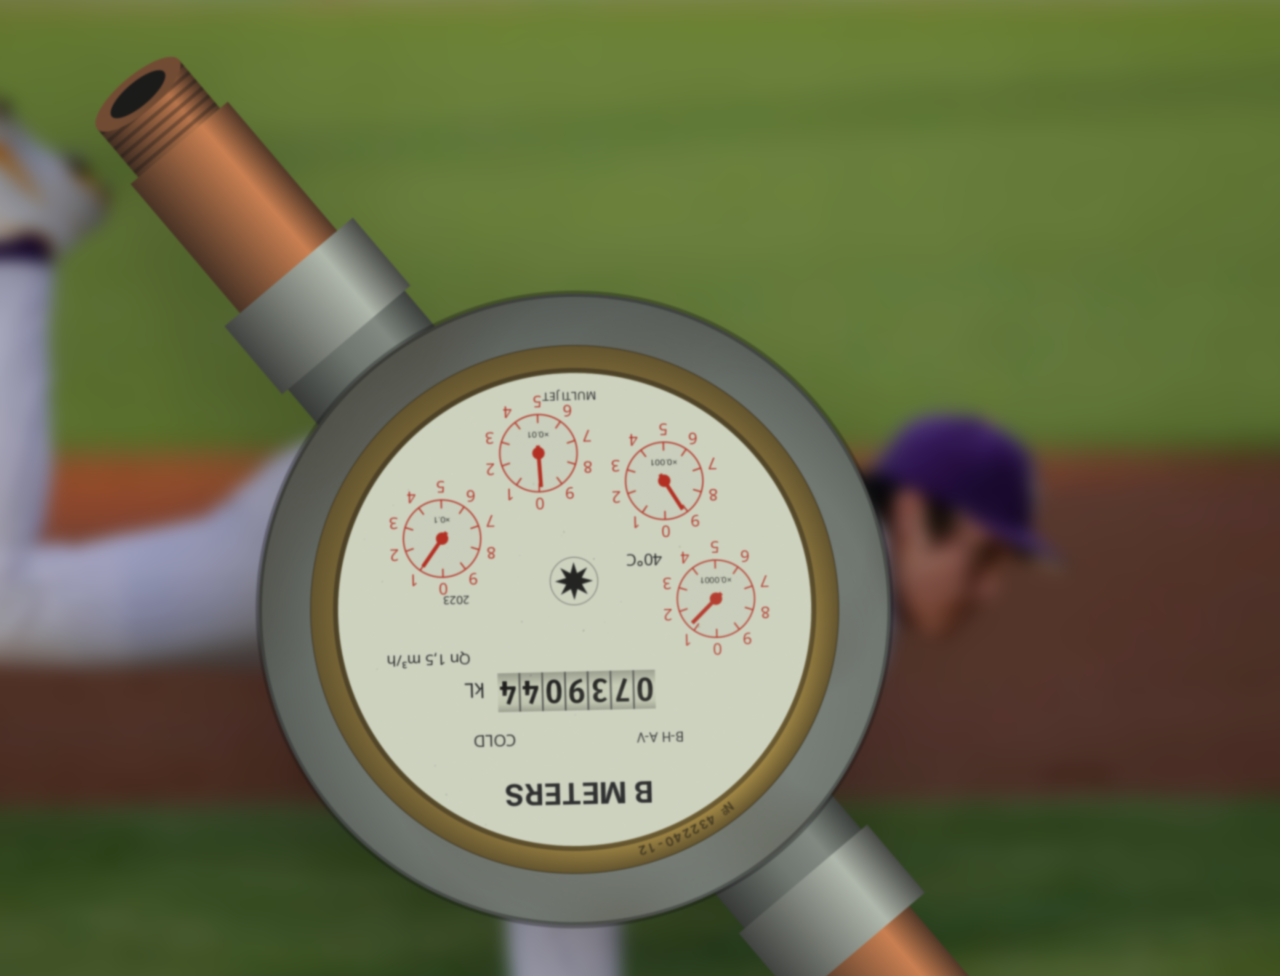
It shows 739044.0991 kL
